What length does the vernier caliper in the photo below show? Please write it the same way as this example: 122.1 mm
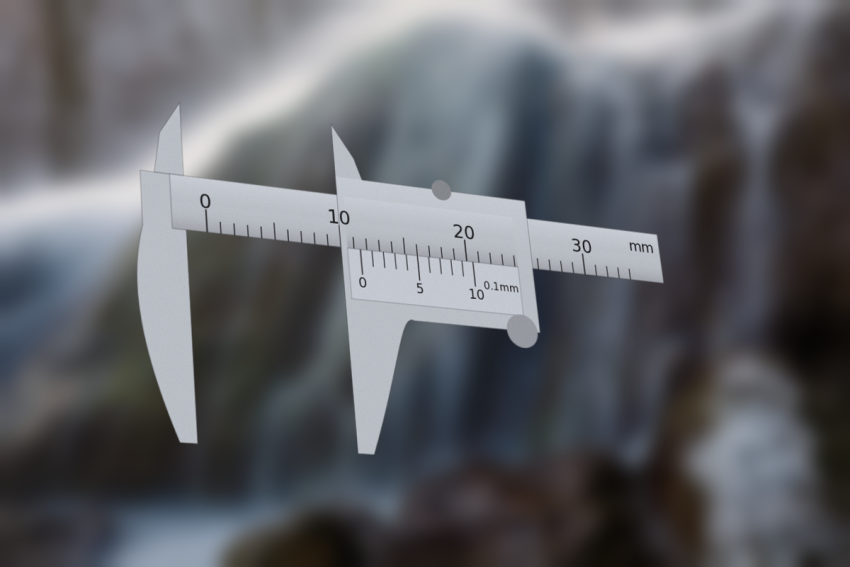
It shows 11.5 mm
